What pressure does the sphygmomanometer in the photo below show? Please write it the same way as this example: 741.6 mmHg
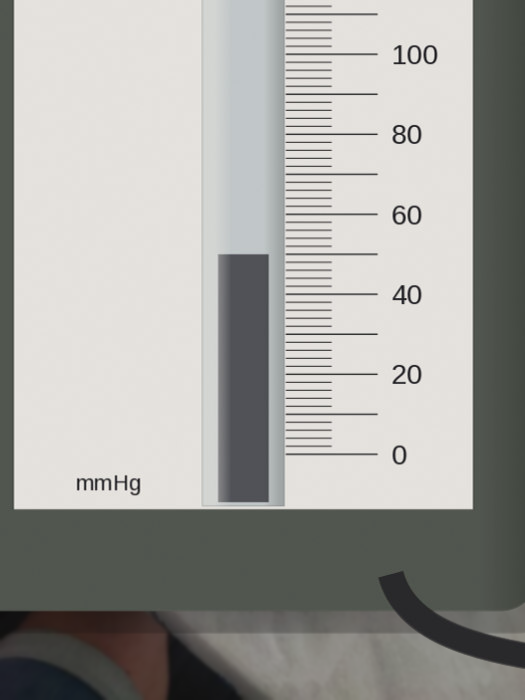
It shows 50 mmHg
